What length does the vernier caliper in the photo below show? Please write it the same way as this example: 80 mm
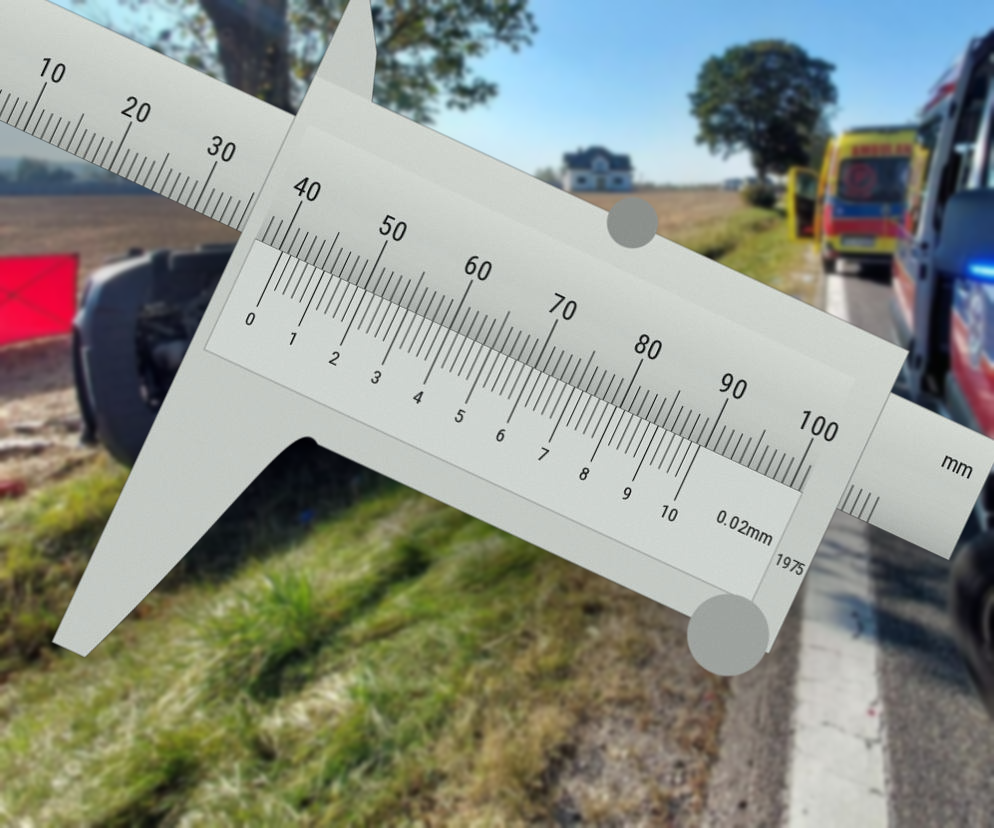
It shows 40.4 mm
